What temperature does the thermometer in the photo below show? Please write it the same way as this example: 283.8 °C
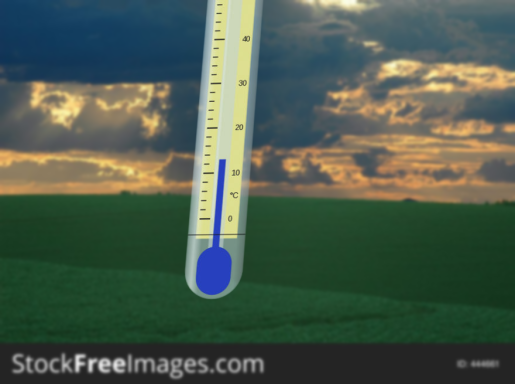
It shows 13 °C
